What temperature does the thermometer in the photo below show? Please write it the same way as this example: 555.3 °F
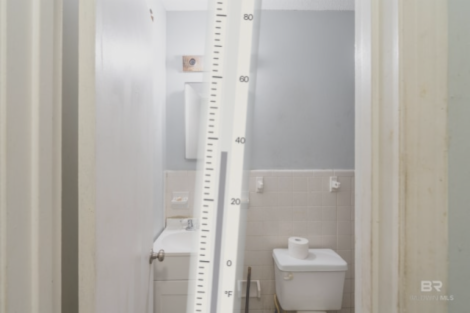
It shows 36 °F
